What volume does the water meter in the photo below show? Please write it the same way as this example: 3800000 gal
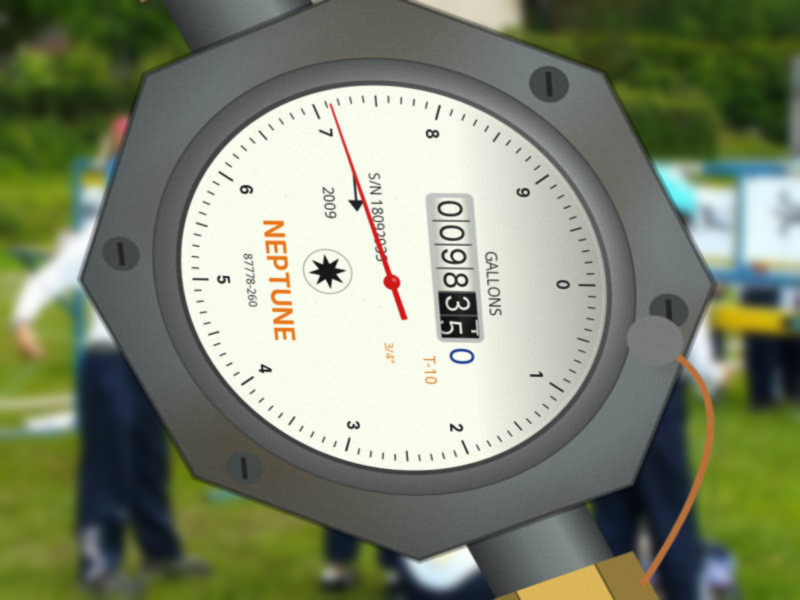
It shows 98347.1 gal
